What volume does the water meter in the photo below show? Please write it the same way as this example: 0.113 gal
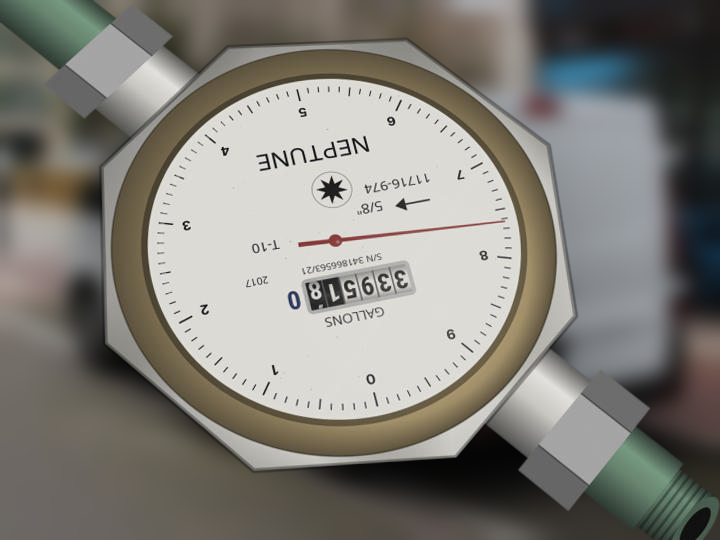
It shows 3395177.6 gal
